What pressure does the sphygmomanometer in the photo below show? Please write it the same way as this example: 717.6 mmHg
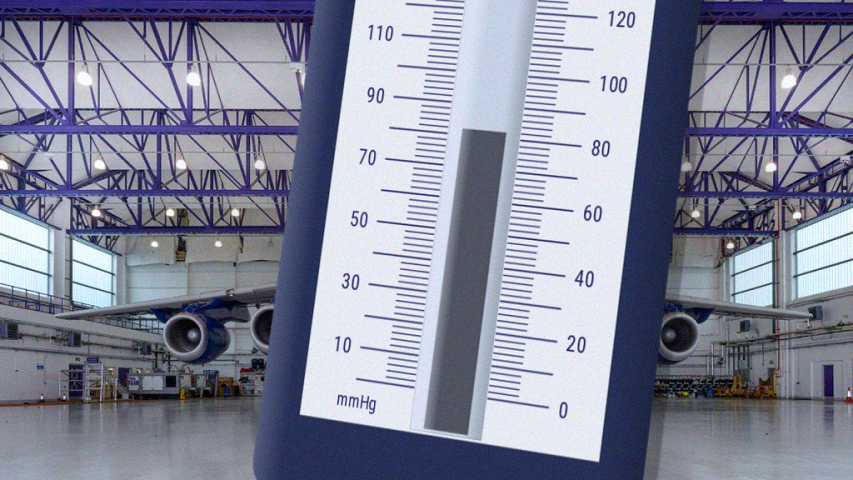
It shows 82 mmHg
